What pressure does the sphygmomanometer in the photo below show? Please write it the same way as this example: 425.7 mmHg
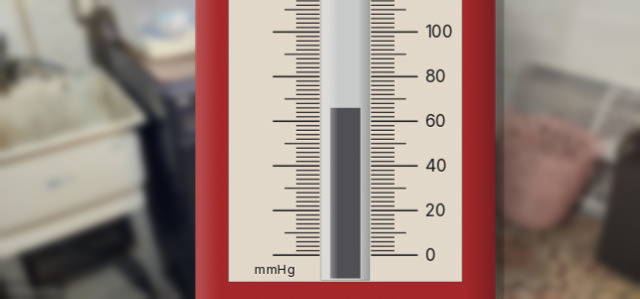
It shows 66 mmHg
